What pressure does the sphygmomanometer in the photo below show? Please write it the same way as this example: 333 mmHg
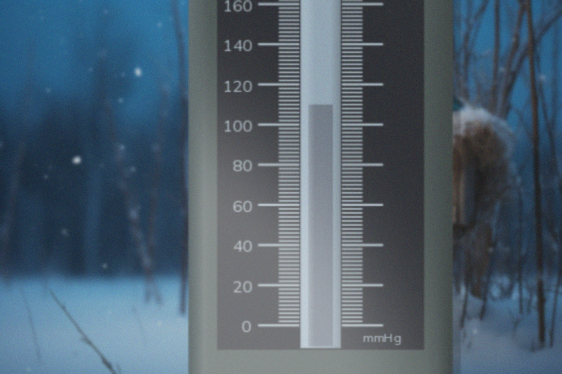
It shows 110 mmHg
